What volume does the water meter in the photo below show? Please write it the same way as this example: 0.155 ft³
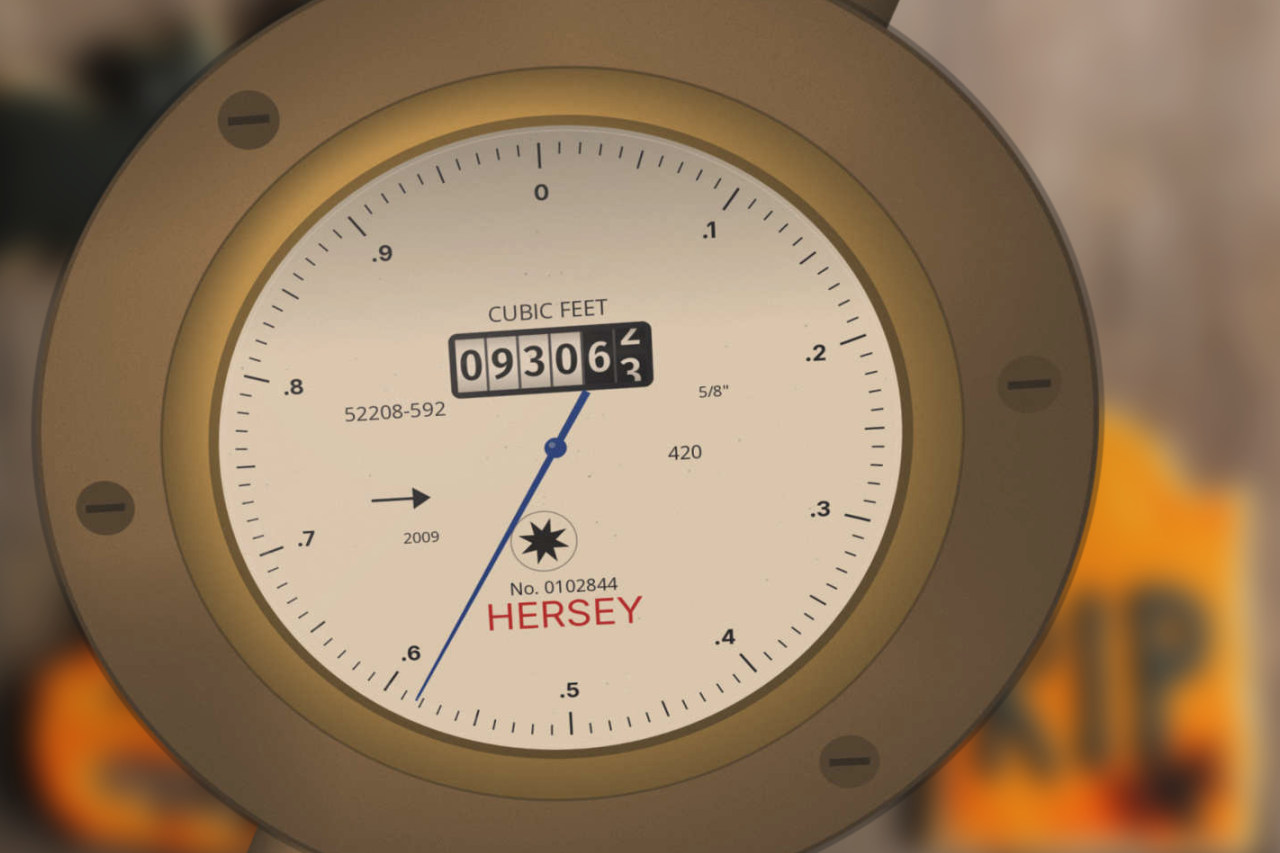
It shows 93062.58 ft³
